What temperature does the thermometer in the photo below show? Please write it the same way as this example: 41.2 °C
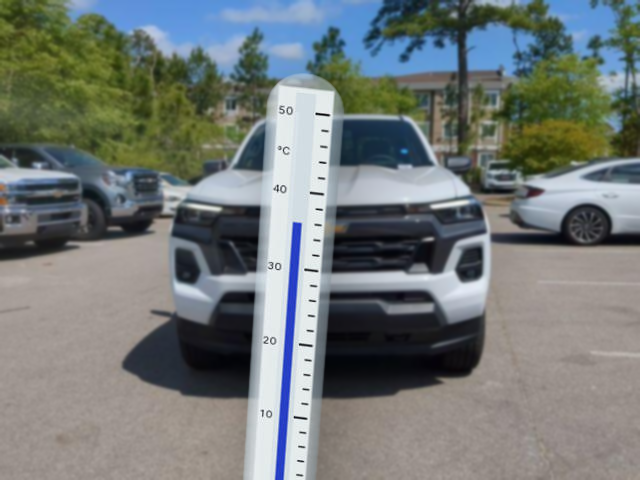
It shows 36 °C
